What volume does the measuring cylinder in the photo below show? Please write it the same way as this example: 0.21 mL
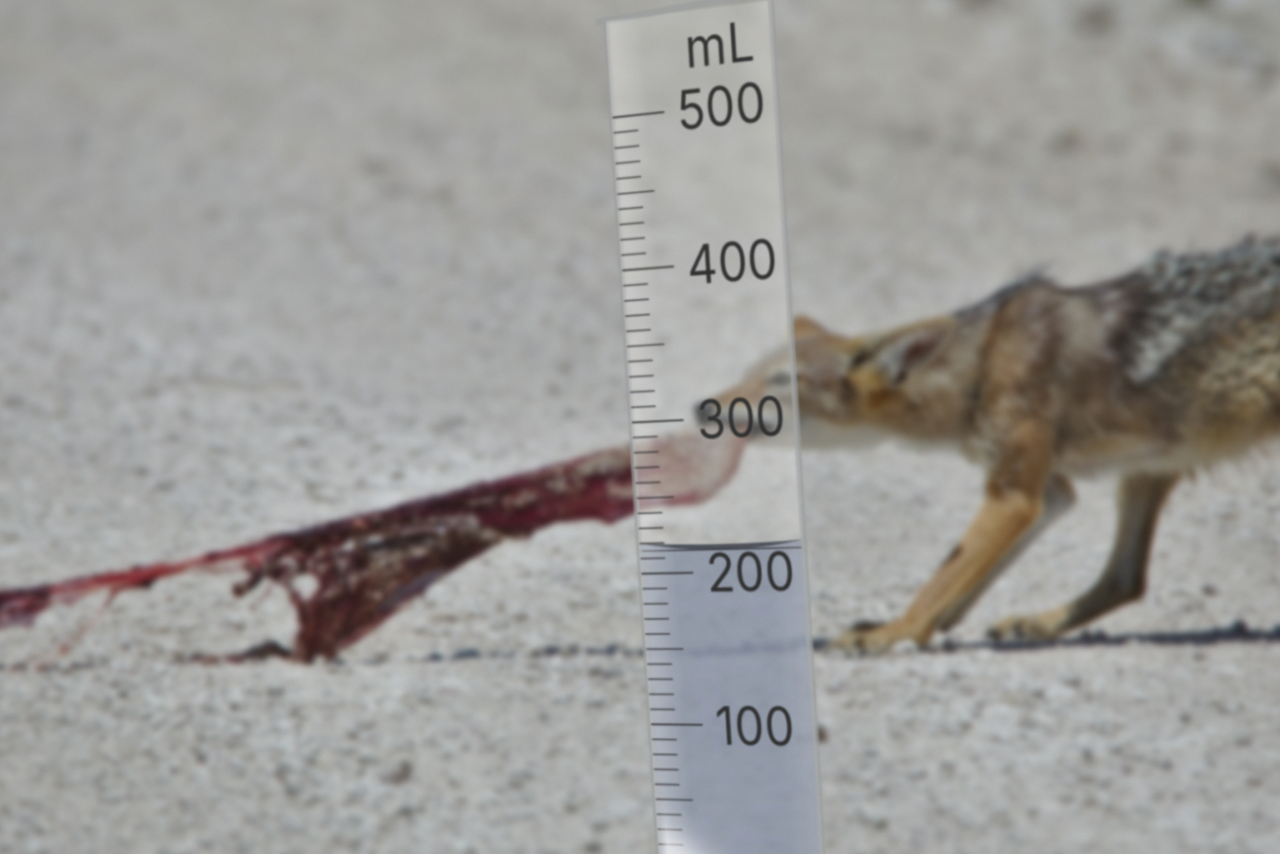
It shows 215 mL
